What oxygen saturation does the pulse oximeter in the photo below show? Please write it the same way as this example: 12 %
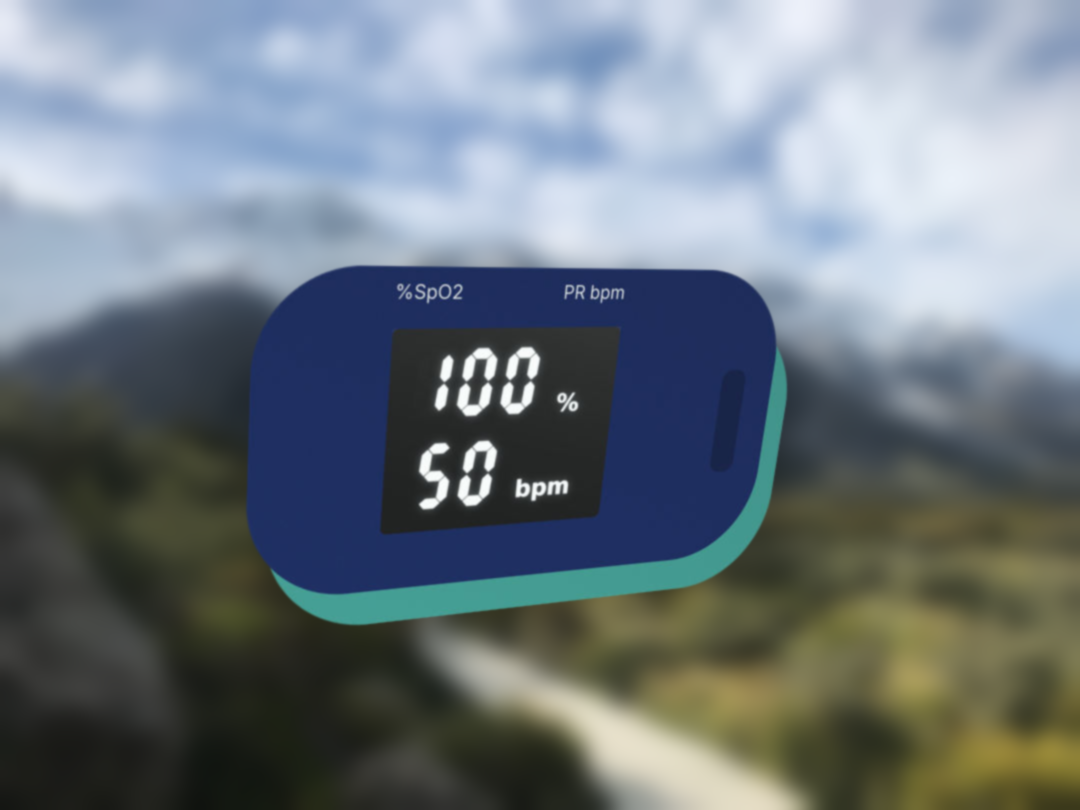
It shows 100 %
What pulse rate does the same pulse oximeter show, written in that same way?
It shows 50 bpm
